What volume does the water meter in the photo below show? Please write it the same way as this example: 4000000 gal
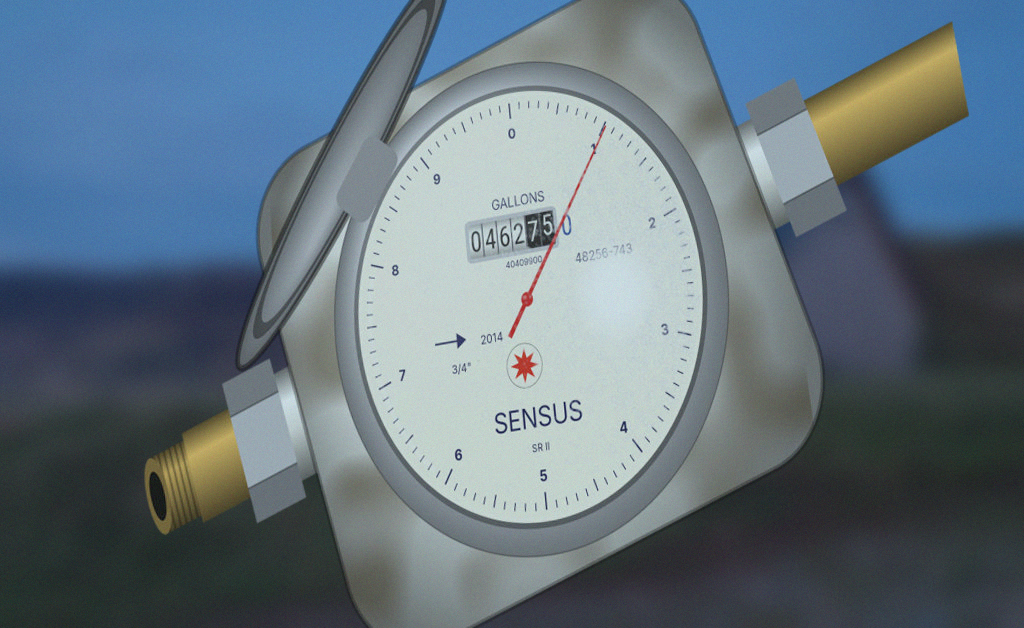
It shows 462751.0 gal
